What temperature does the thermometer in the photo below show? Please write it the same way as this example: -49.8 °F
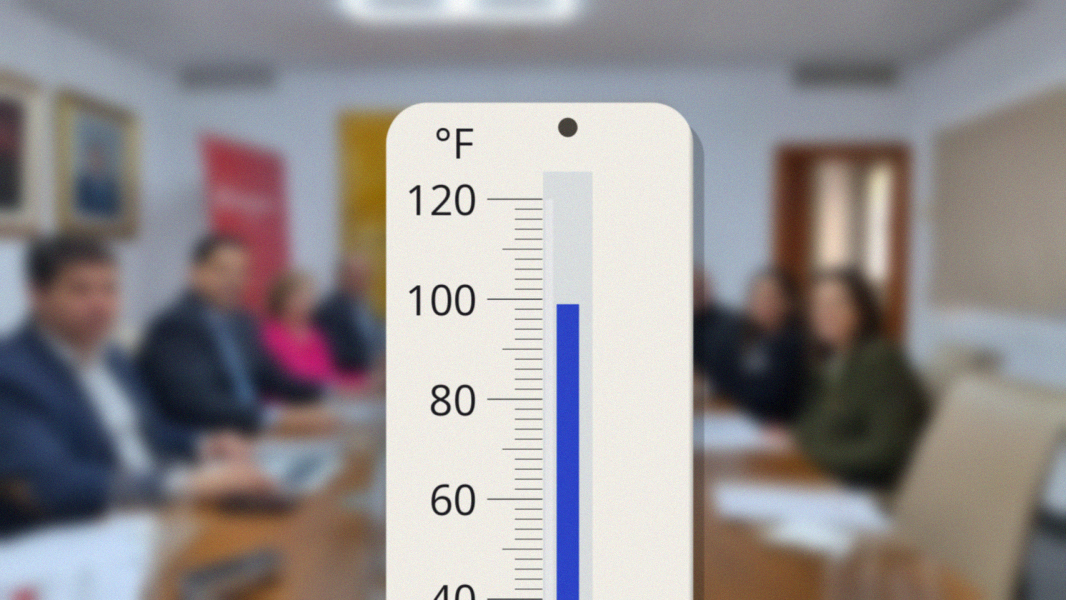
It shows 99 °F
